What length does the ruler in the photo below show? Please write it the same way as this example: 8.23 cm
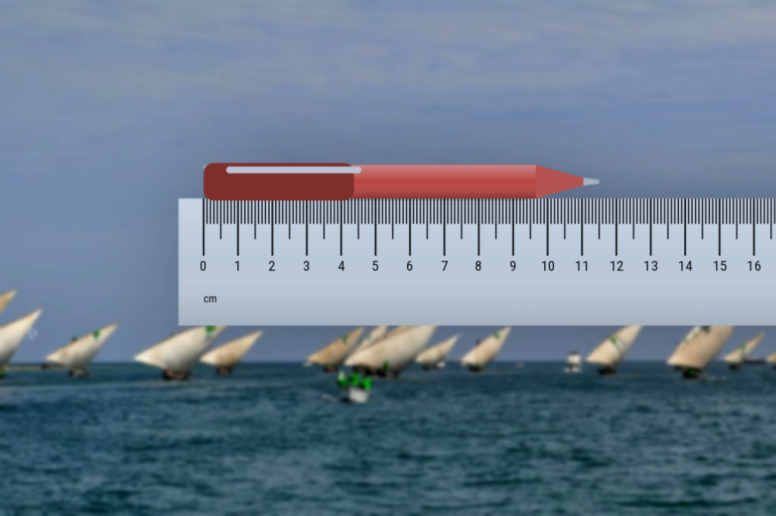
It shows 11.5 cm
